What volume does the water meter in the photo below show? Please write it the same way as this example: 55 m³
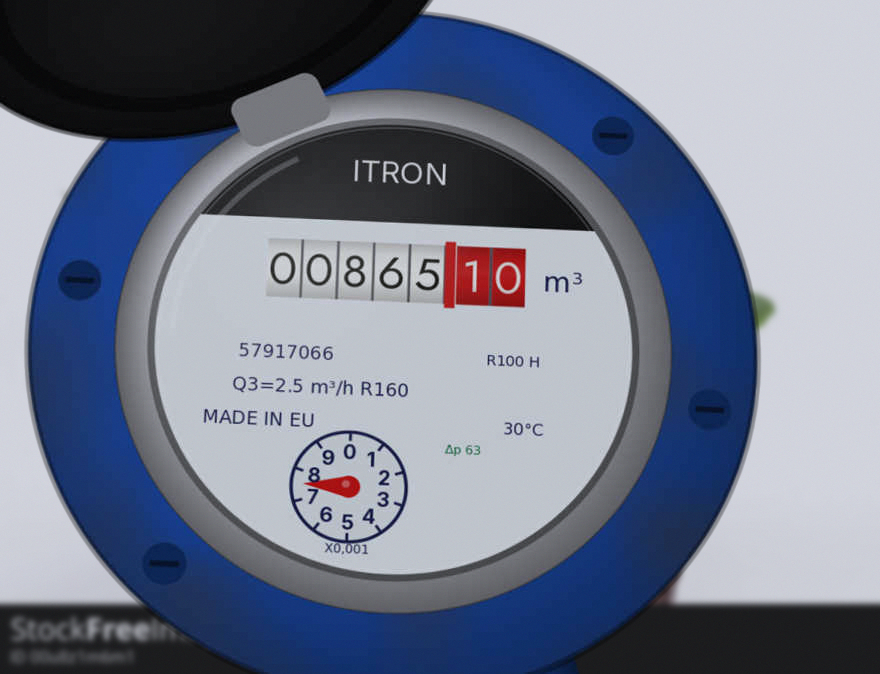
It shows 865.107 m³
